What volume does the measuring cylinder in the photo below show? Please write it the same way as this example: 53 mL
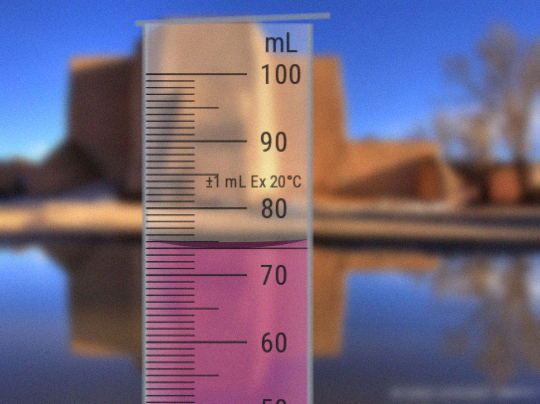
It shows 74 mL
